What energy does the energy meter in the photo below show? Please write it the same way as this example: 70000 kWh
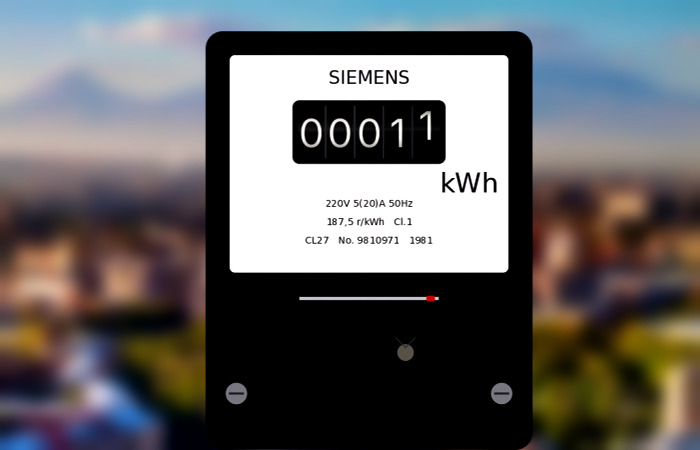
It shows 11 kWh
